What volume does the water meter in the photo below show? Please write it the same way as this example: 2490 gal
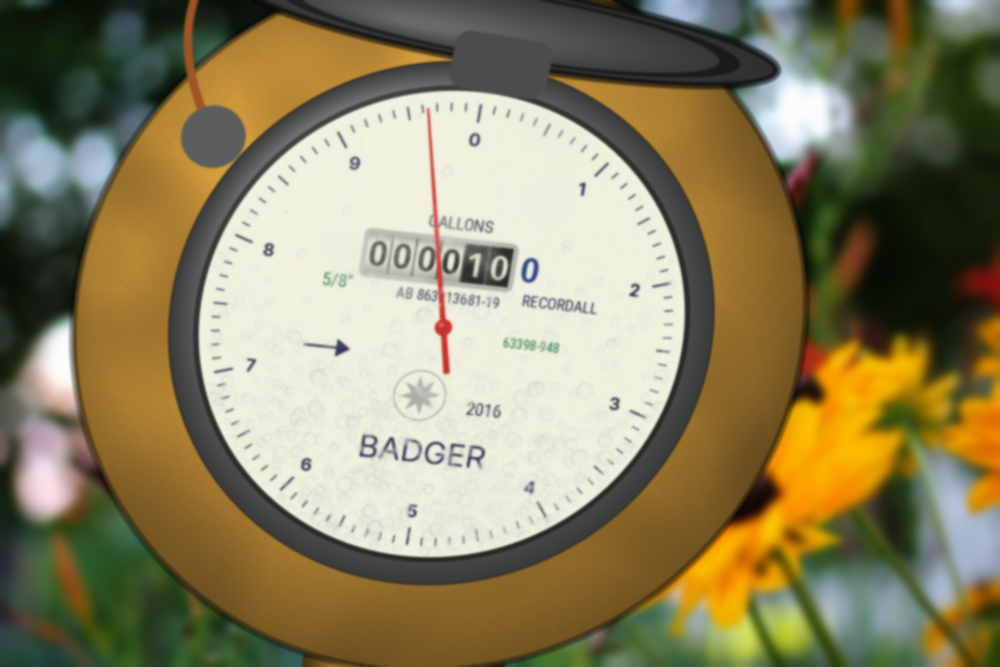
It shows 99.6 gal
